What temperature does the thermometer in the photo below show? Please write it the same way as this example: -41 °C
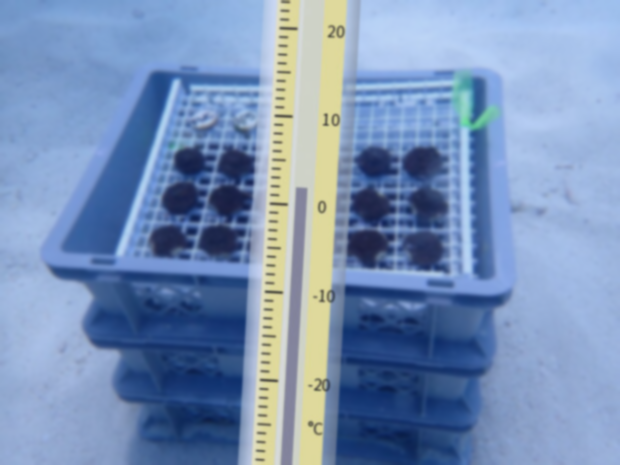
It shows 2 °C
